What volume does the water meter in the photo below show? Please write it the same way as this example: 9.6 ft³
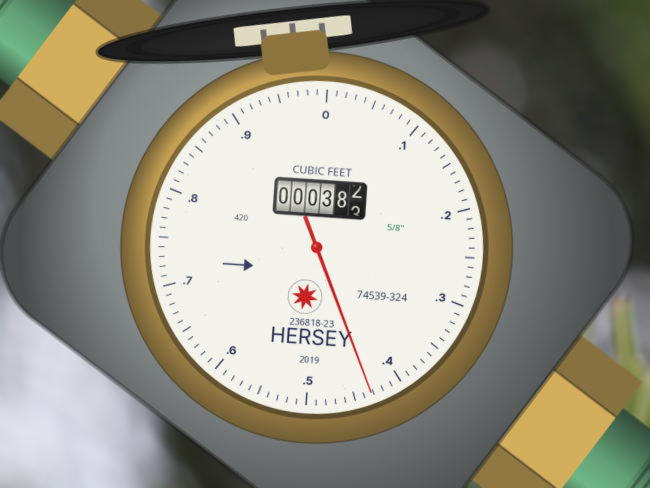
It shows 382.43 ft³
